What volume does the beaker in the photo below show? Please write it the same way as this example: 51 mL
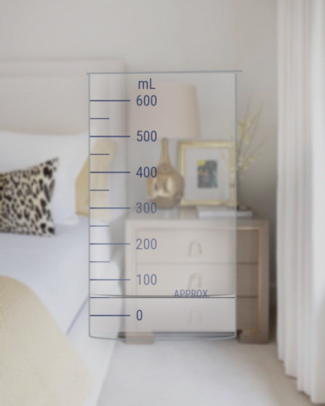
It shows 50 mL
